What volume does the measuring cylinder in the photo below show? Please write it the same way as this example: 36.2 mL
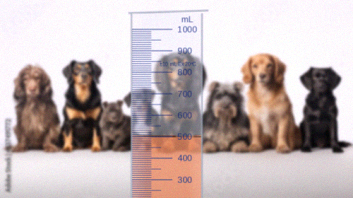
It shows 500 mL
